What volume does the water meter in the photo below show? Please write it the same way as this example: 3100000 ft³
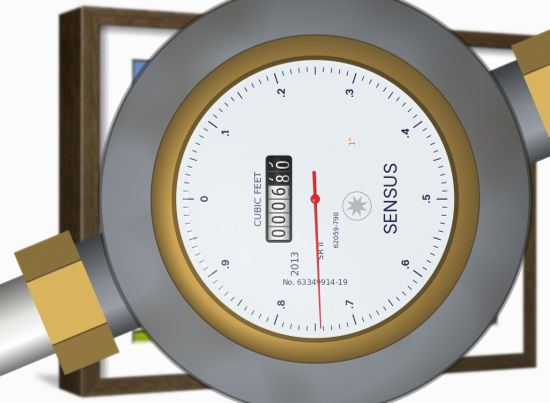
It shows 679.74 ft³
